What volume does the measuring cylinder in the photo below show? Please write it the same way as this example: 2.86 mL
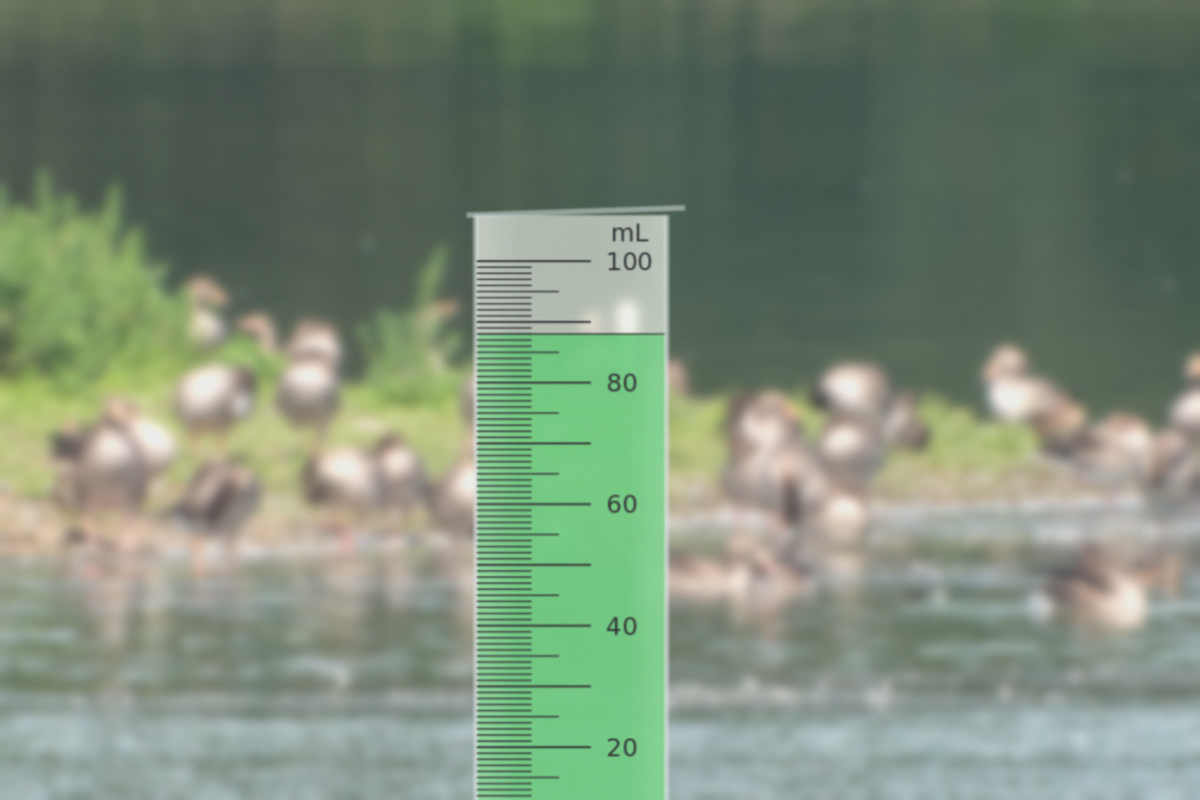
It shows 88 mL
